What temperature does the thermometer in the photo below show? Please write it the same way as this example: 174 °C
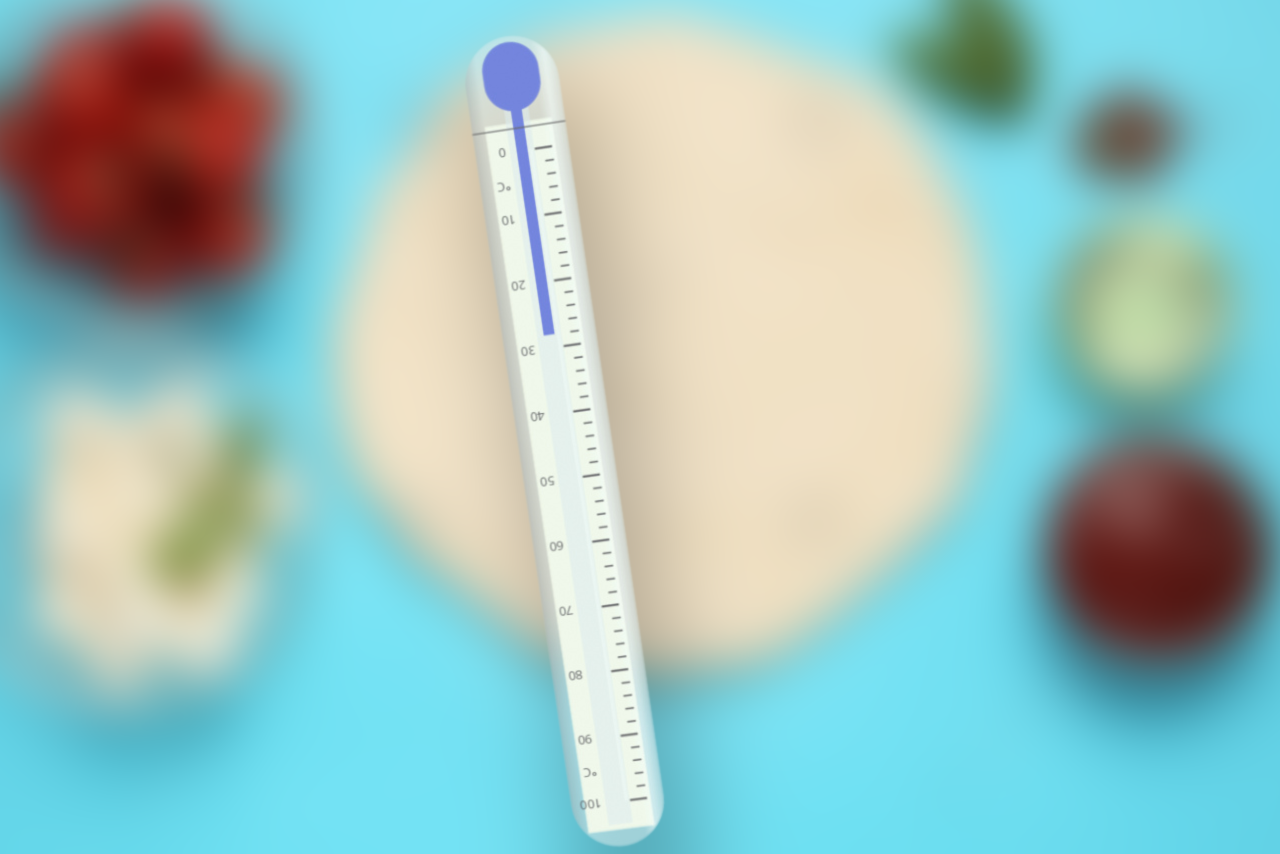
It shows 28 °C
